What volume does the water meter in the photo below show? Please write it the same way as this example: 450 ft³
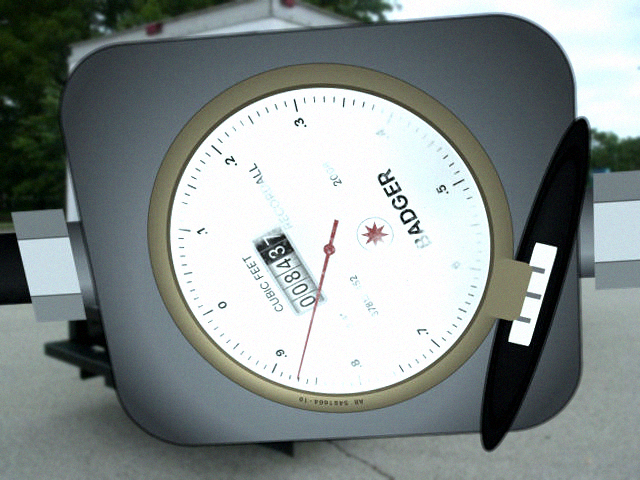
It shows 8436.87 ft³
